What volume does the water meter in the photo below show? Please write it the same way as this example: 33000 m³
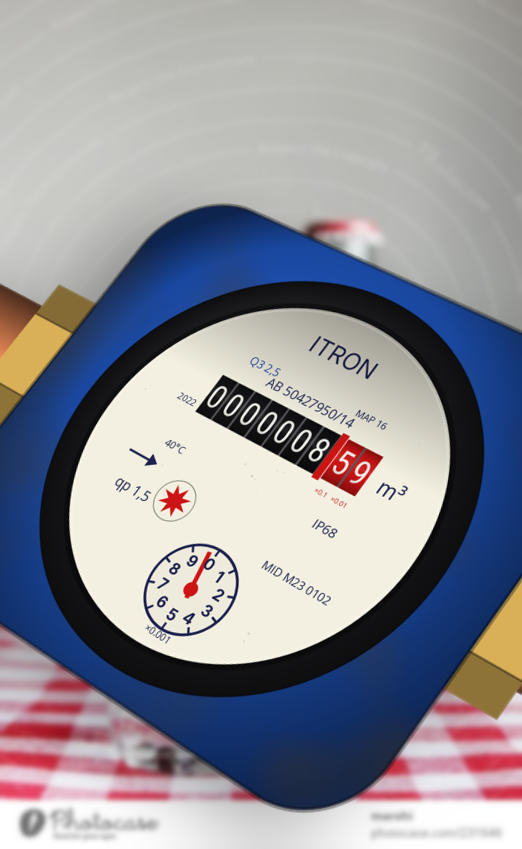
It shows 8.589 m³
